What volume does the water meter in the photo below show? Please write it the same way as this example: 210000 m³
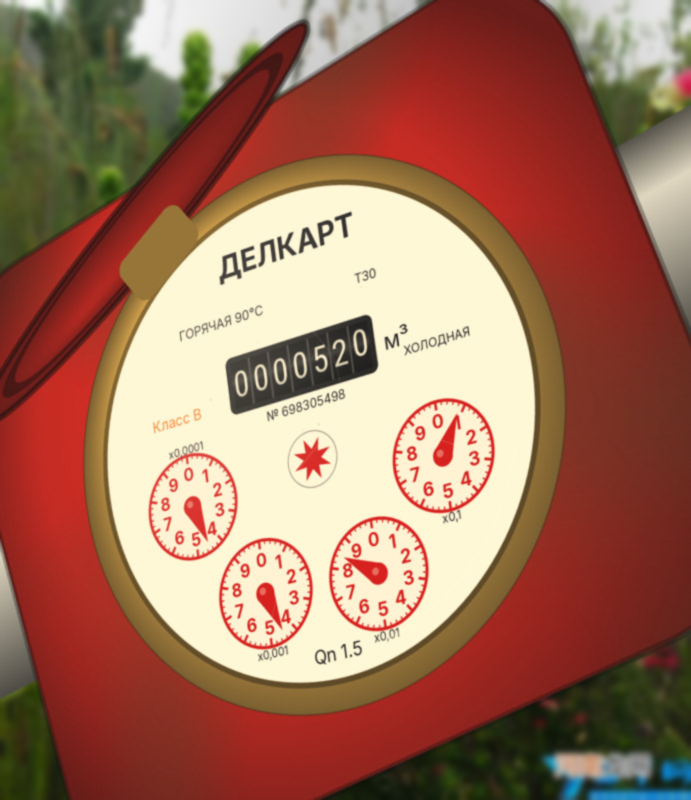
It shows 520.0844 m³
